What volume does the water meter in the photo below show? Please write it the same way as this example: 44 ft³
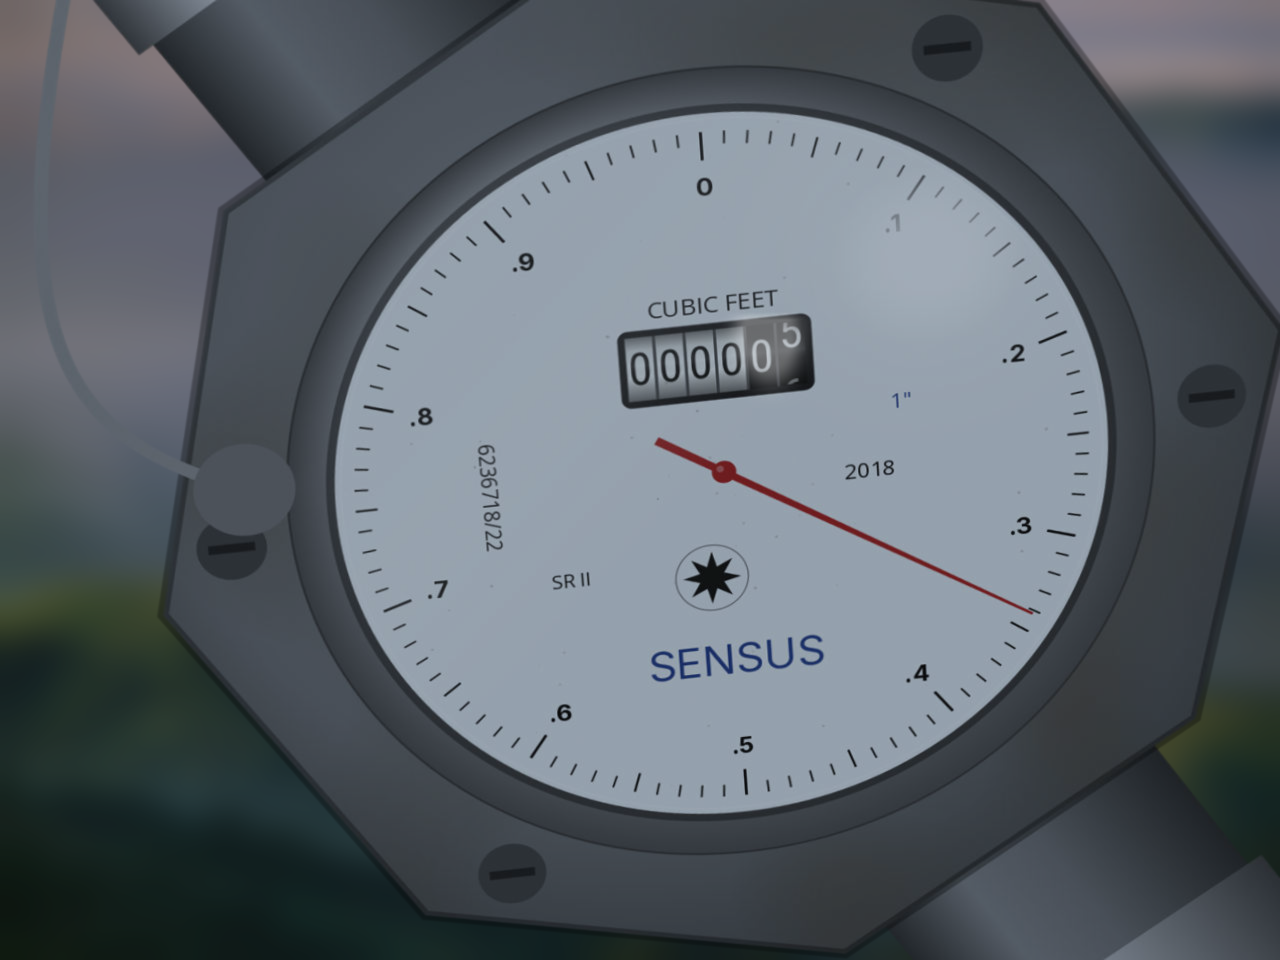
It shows 5.34 ft³
